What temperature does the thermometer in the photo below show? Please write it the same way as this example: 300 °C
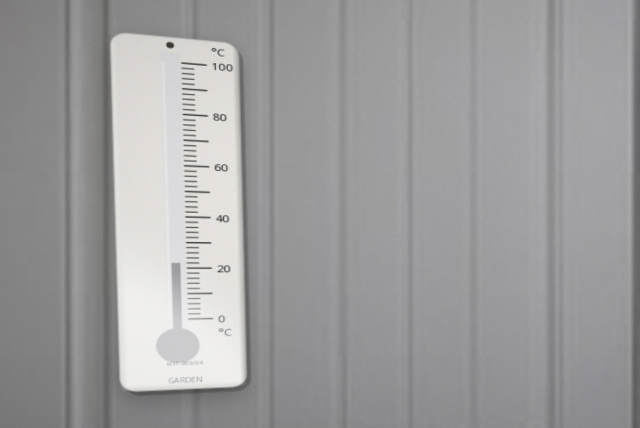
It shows 22 °C
